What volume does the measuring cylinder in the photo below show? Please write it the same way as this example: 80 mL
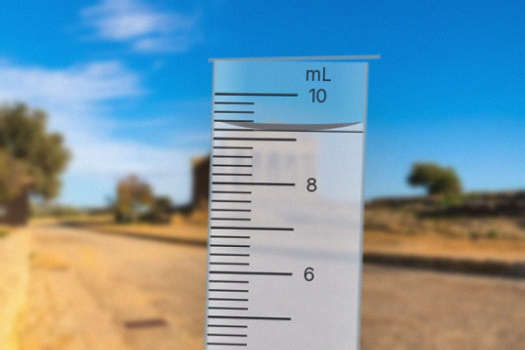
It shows 9.2 mL
